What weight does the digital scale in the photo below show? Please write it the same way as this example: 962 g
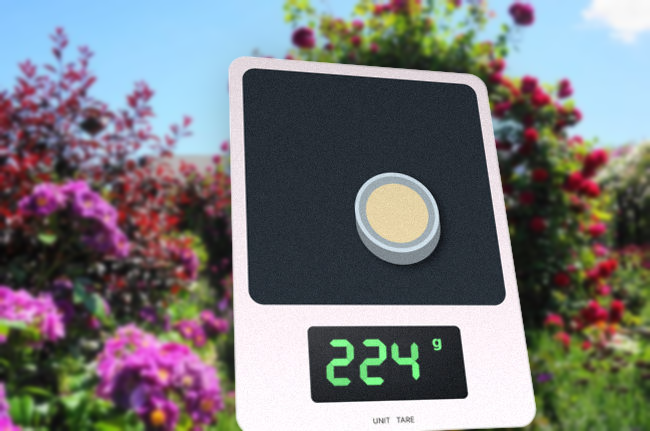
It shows 224 g
